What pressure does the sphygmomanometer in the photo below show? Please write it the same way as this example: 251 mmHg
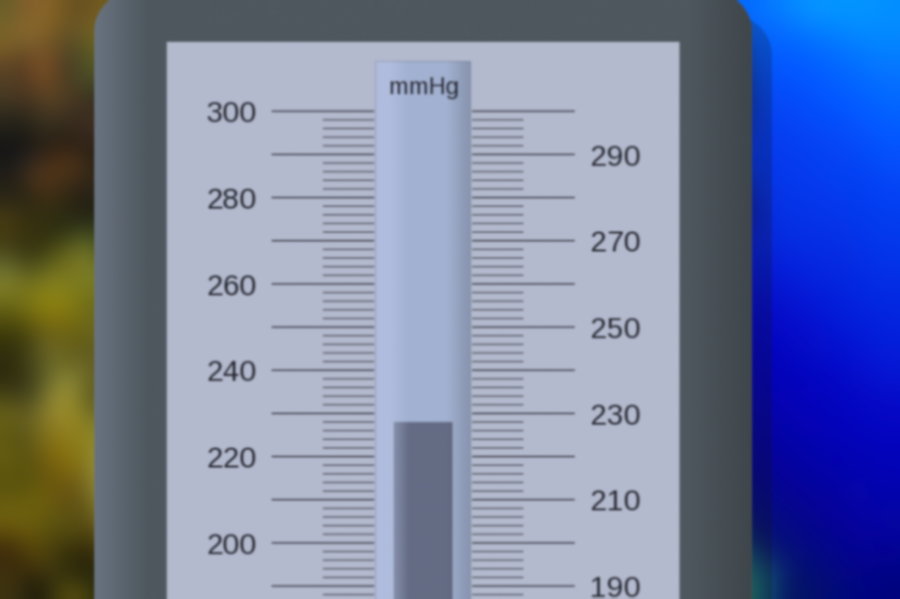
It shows 228 mmHg
